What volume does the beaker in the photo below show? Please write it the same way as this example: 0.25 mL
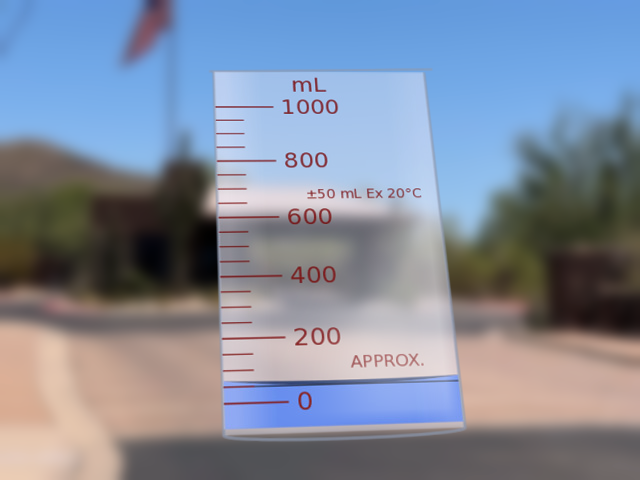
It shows 50 mL
